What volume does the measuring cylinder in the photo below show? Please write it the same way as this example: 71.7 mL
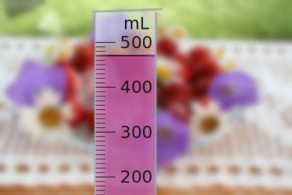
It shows 470 mL
